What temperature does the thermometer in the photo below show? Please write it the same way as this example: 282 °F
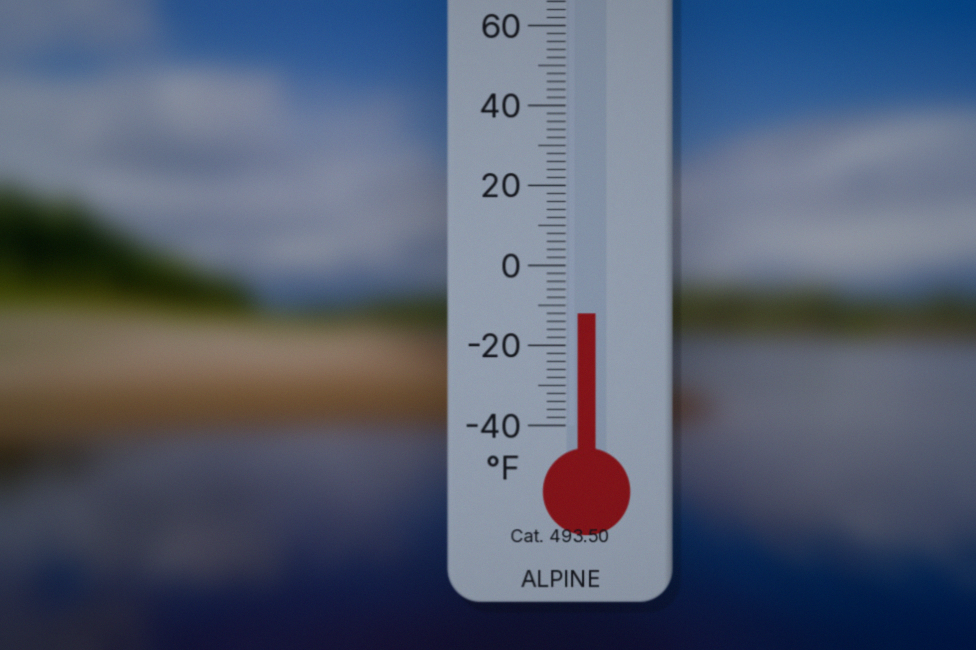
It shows -12 °F
